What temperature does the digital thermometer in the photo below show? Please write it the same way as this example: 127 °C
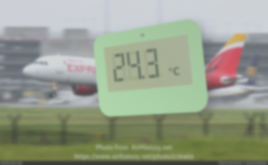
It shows 24.3 °C
